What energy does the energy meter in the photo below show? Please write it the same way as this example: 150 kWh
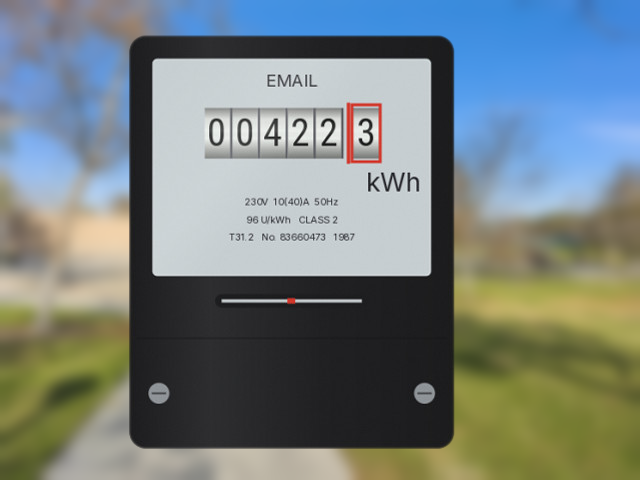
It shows 422.3 kWh
